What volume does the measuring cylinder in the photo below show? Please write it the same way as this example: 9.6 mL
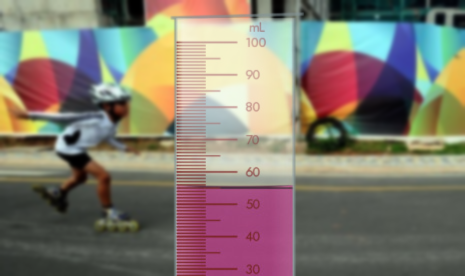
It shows 55 mL
